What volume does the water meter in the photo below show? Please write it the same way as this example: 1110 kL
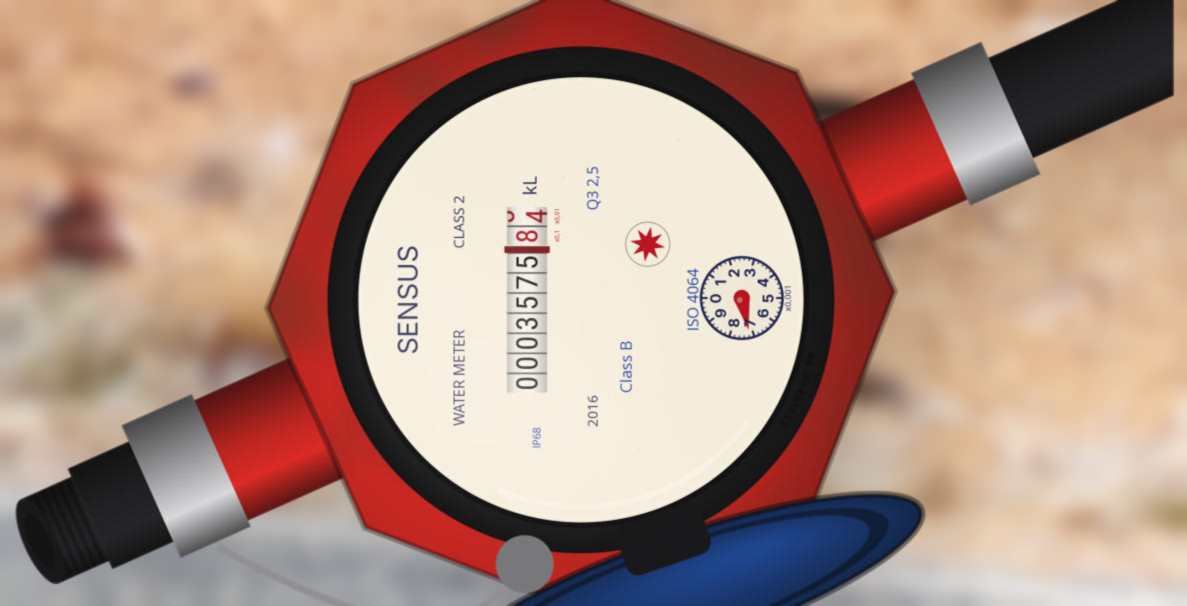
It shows 3575.837 kL
